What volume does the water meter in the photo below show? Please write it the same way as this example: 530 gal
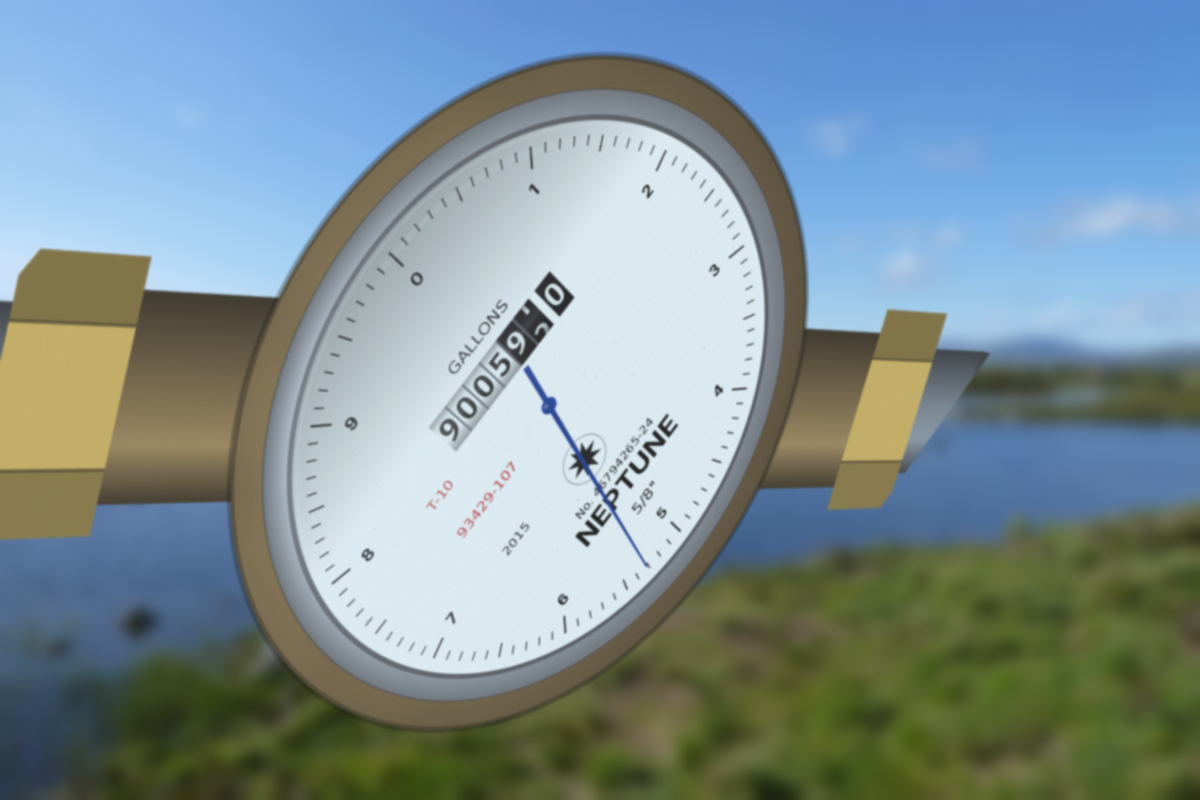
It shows 9005915.3 gal
